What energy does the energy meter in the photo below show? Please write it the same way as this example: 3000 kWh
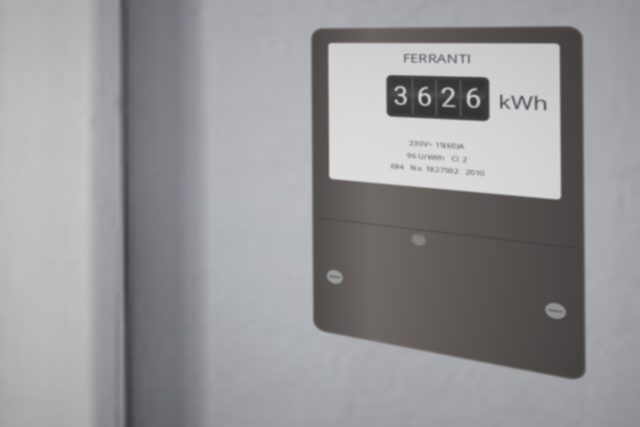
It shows 3626 kWh
